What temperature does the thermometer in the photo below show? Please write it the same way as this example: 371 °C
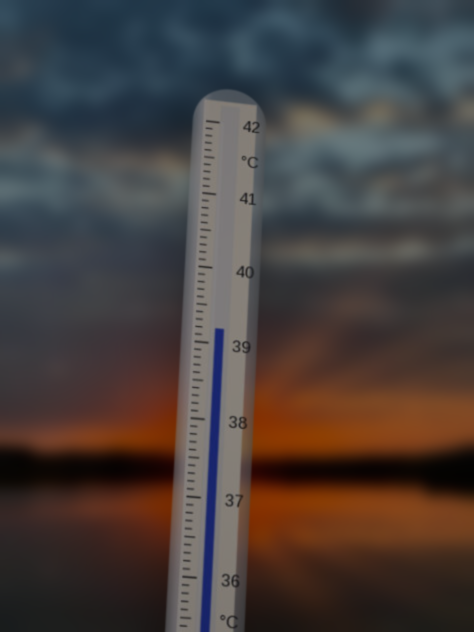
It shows 39.2 °C
